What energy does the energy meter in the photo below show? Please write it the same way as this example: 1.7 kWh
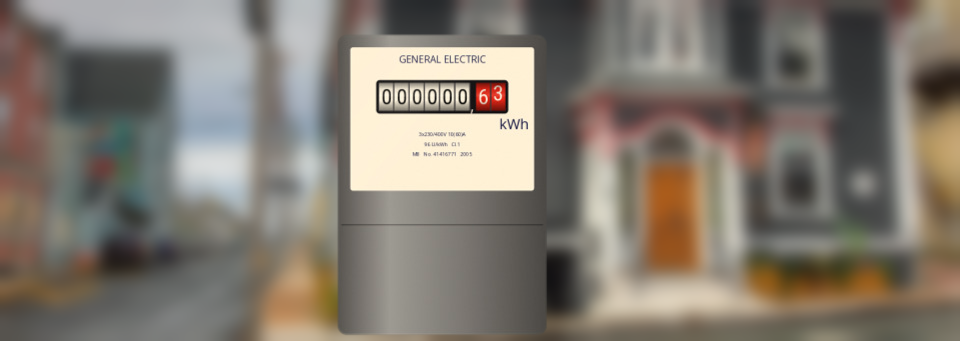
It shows 0.63 kWh
